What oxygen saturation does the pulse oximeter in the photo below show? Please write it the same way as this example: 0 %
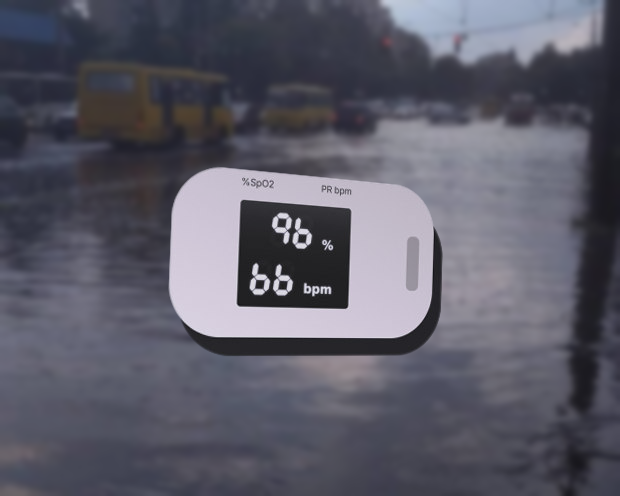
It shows 96 %
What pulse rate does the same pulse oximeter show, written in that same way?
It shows 66 bpm
